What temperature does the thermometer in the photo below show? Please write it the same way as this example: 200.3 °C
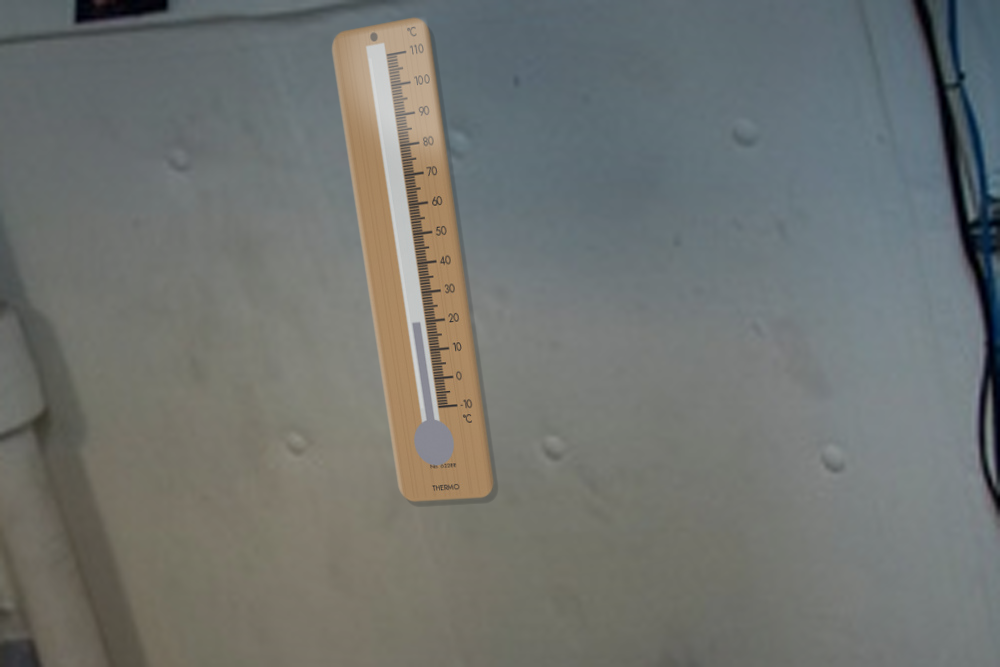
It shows 20 °C
